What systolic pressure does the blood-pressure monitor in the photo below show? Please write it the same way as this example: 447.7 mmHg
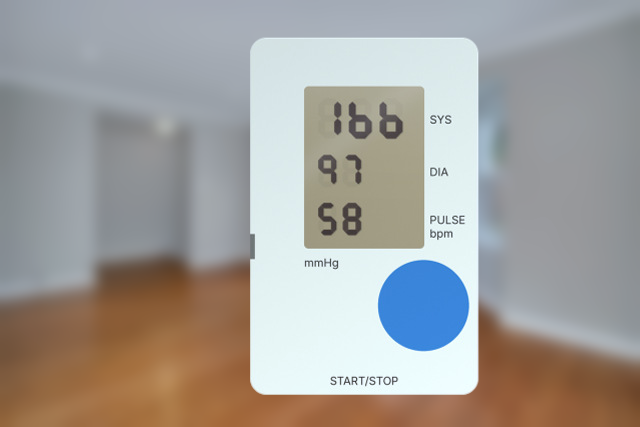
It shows 166 mmHg
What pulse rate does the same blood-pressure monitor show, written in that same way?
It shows 58 bpm
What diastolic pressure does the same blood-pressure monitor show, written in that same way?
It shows 97 mmHg
